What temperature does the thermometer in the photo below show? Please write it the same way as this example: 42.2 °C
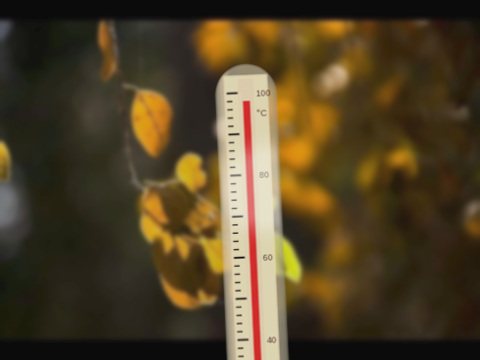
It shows 98 °C
